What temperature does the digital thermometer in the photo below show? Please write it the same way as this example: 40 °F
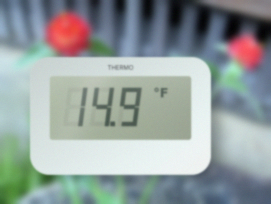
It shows 14.9 °F
